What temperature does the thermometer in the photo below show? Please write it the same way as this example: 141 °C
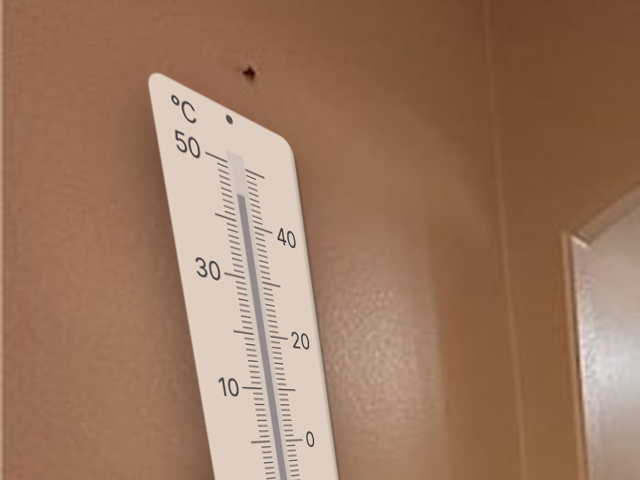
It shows 45 °C
